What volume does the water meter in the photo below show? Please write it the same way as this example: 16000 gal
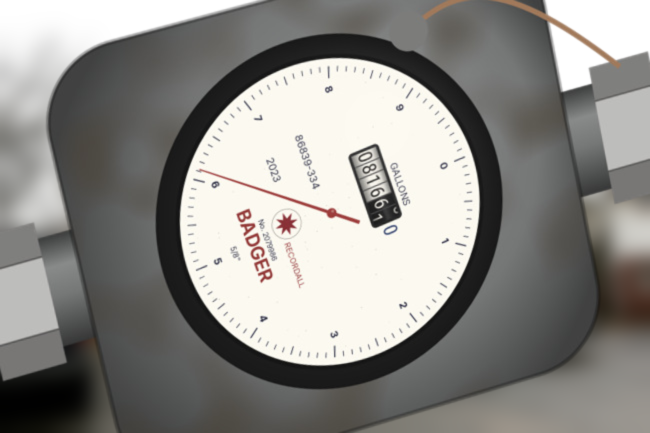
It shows 816606.1 gal
